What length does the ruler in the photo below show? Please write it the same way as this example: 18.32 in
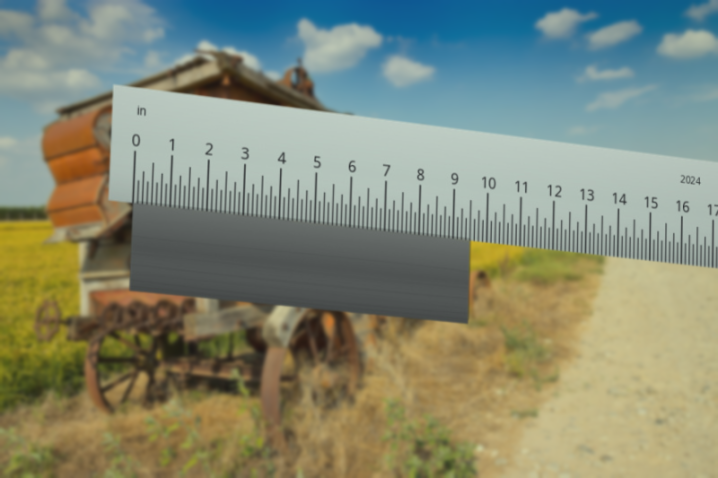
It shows 9.5 in
